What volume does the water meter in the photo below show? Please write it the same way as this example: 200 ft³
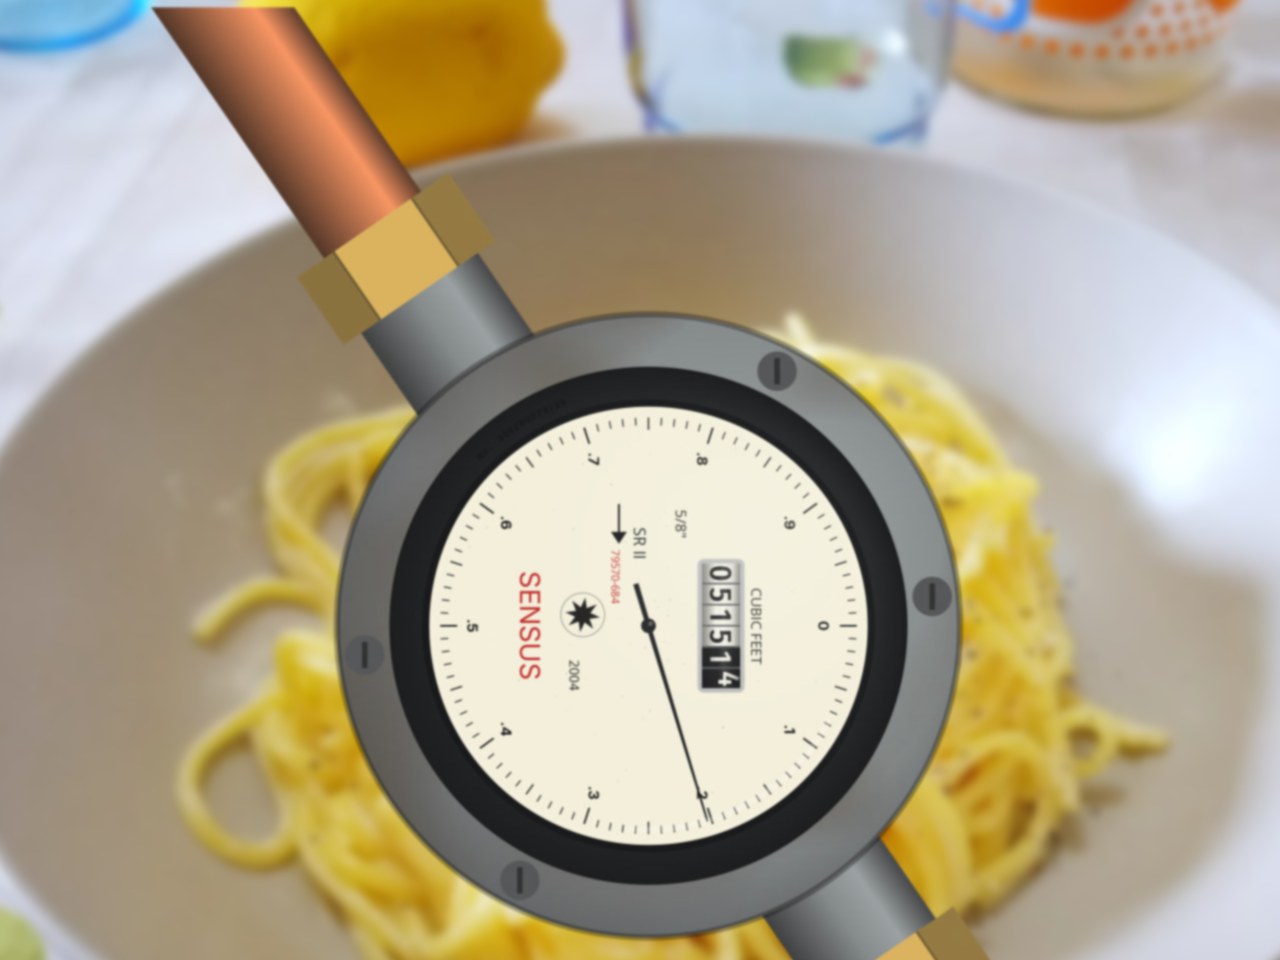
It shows 51514.20 ft³
